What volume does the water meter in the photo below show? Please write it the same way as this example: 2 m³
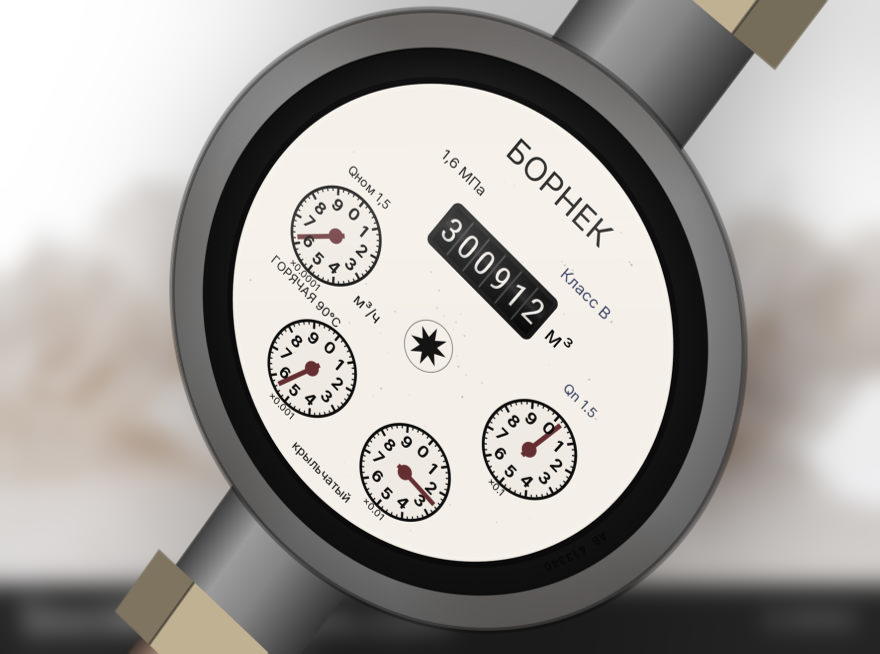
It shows 300912.0256 m³
